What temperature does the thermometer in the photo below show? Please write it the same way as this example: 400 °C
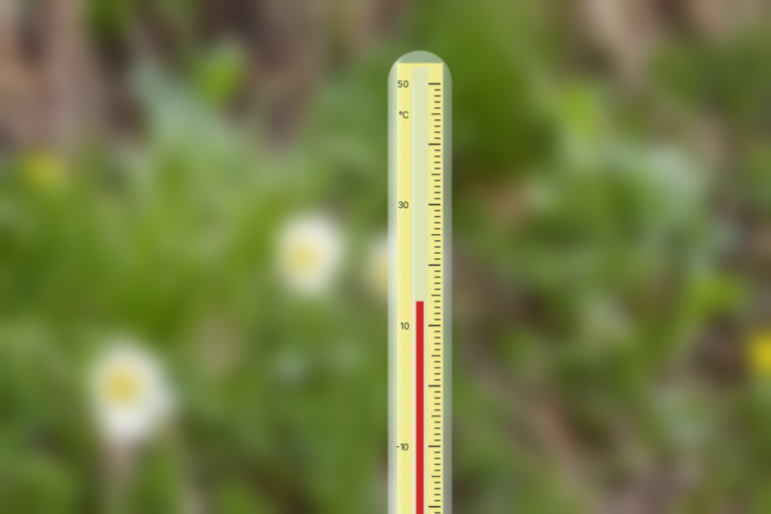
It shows 14 °C
